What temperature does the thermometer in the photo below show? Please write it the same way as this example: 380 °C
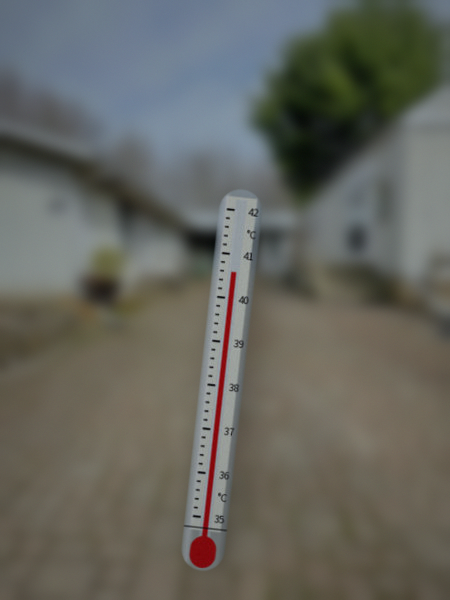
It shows 40.6 °C
